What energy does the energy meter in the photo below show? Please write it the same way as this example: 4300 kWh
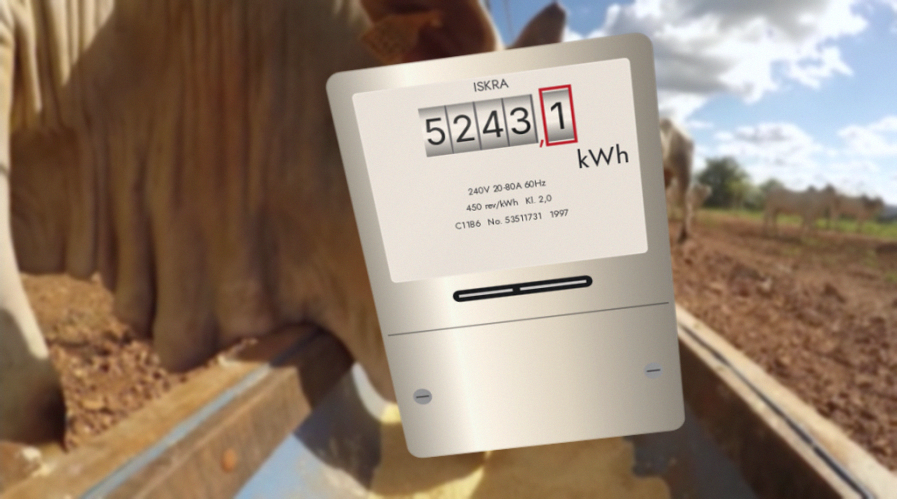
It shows 5243.1 kWh
